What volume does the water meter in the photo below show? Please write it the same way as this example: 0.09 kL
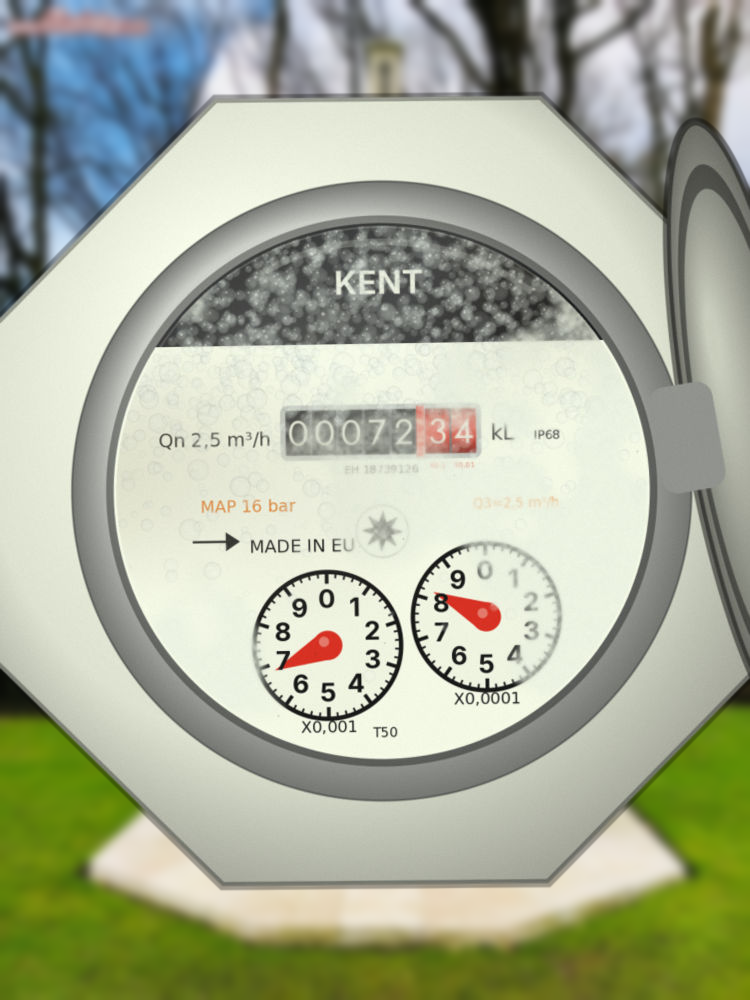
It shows 72.3468 kL
